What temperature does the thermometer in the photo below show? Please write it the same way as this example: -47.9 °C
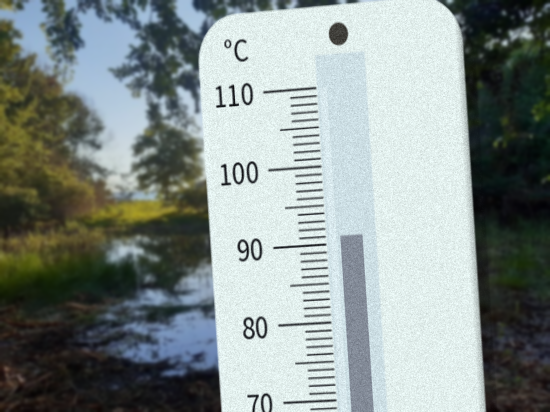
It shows 91 °C
